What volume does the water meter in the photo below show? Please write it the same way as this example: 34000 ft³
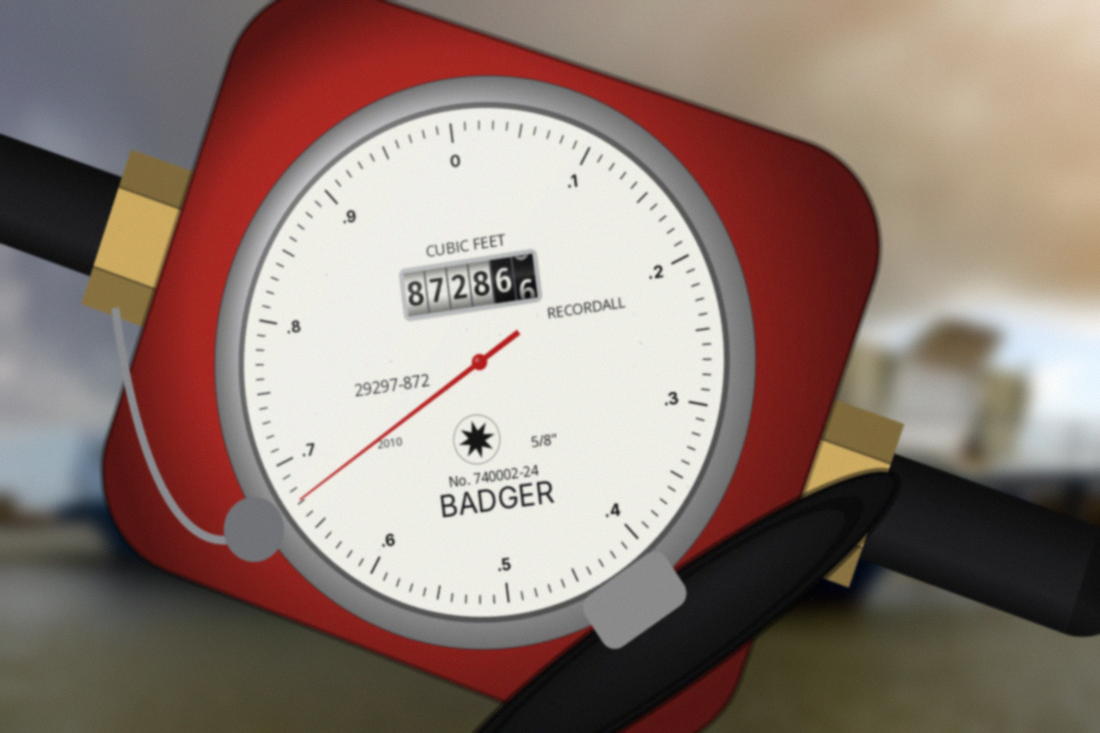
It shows 872865.67 ft³
